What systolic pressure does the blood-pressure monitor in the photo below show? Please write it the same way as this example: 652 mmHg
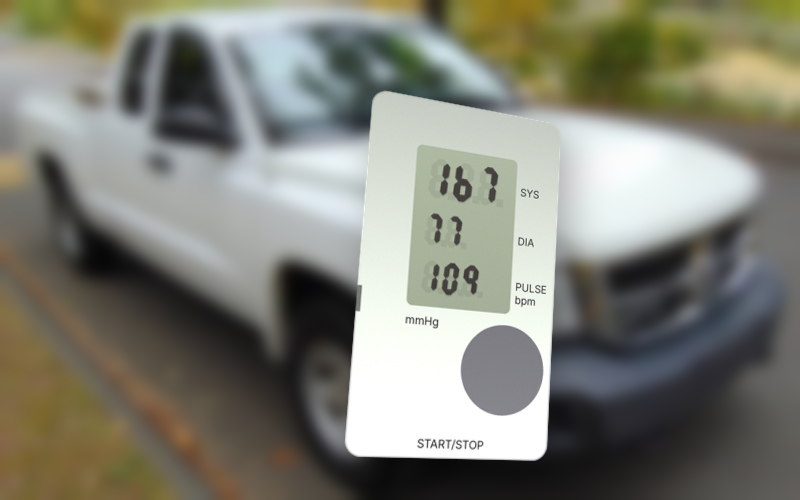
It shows 167 mmHg
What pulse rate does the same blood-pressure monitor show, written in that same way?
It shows 109 bpm
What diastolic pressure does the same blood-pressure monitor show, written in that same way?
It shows 77 mmHg
